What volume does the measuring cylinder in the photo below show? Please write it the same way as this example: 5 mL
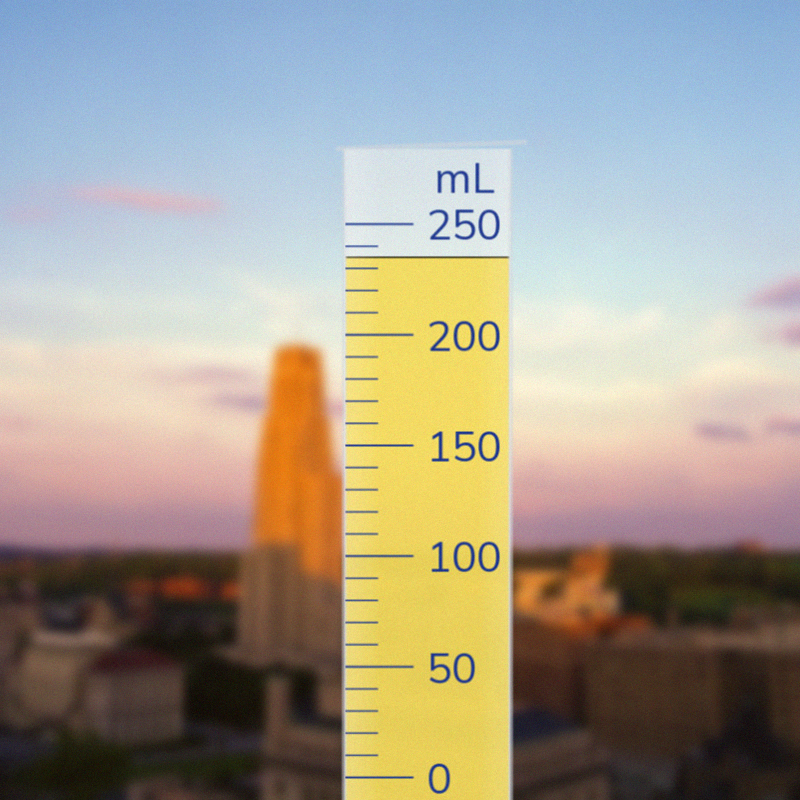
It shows 235 mL
